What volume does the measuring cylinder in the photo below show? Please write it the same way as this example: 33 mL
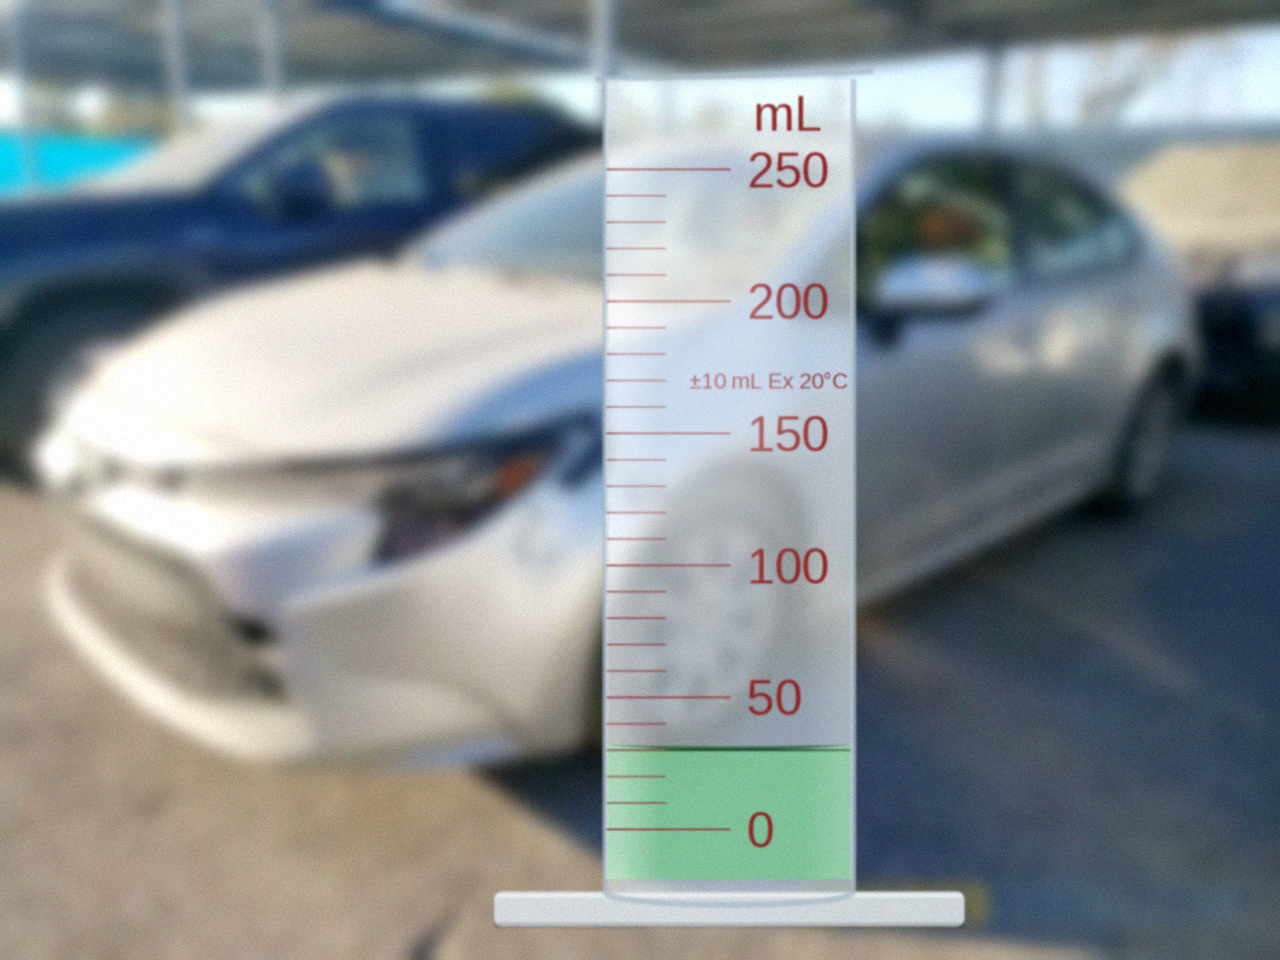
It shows 30 mL
